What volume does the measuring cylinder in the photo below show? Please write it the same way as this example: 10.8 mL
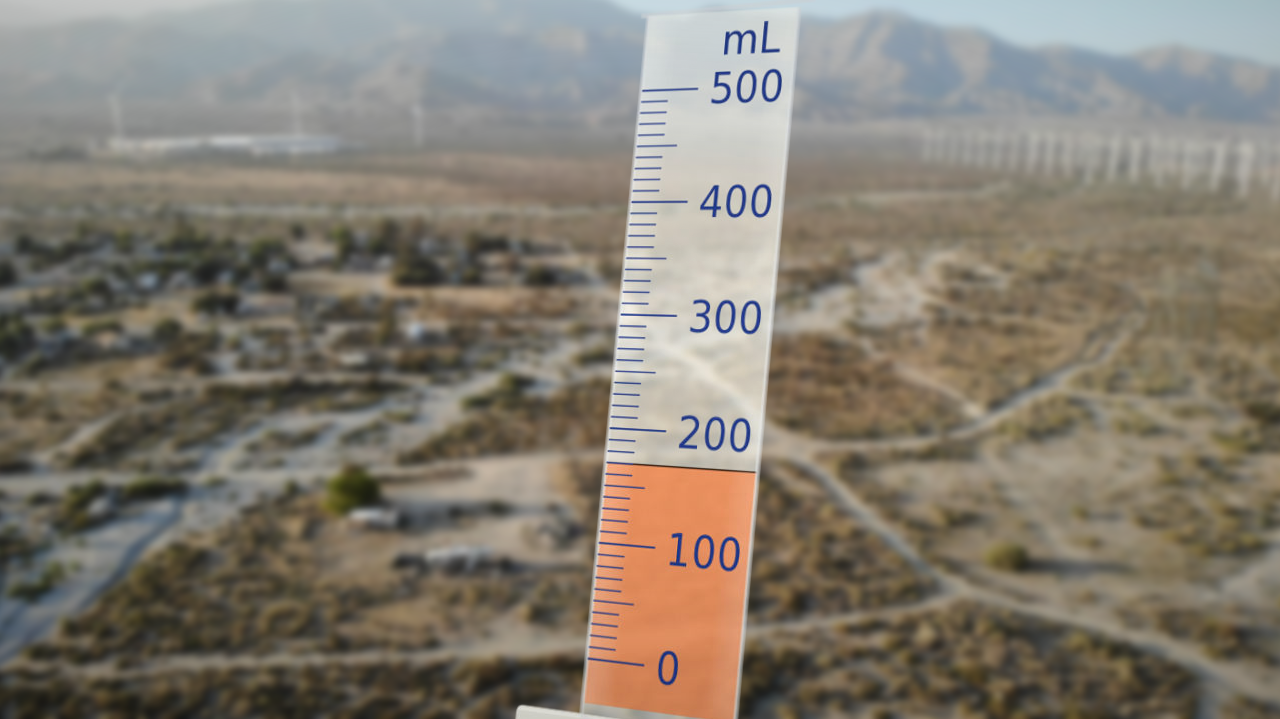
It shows 170 mL
